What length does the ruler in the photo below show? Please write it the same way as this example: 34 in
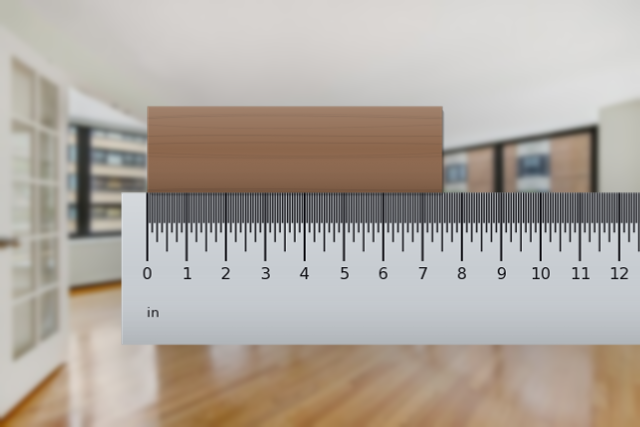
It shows 7.5 in
